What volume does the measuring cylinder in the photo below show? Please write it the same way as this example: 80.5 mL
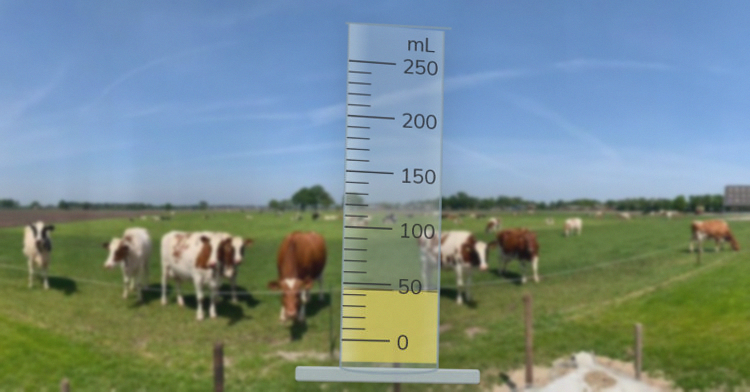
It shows 45 mL
